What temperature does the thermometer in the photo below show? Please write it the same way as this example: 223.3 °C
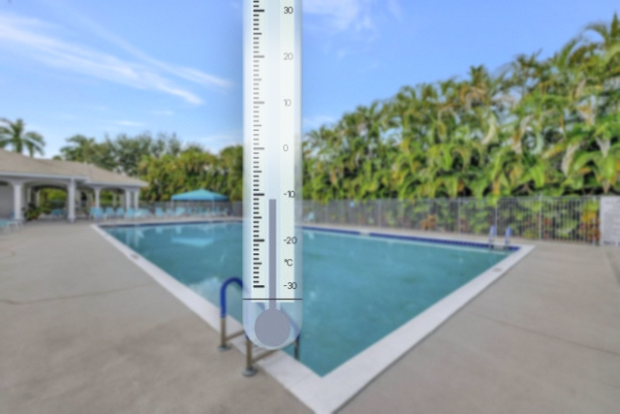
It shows -11 °C
